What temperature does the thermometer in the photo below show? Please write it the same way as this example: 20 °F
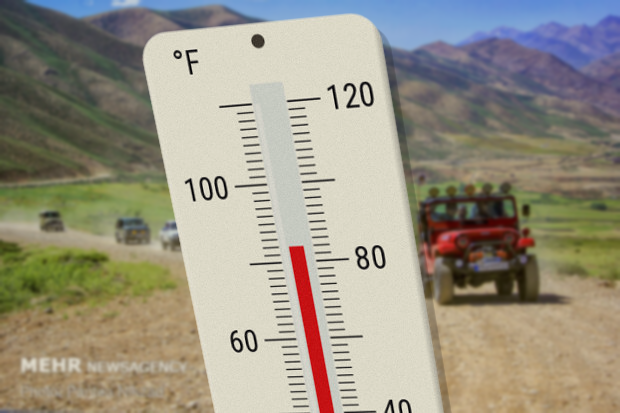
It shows 84 °F
